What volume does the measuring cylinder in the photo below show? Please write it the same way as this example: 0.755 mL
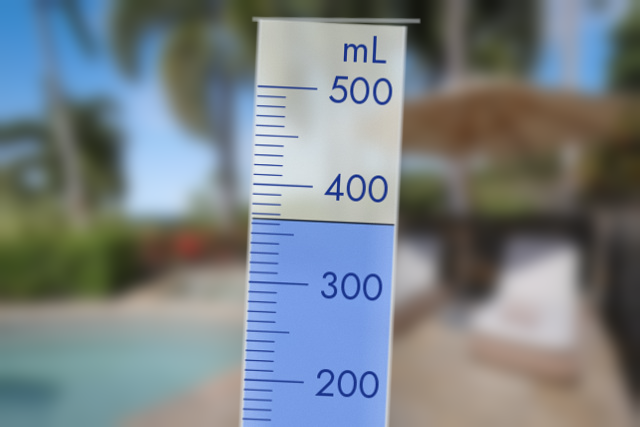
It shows 365 mL
